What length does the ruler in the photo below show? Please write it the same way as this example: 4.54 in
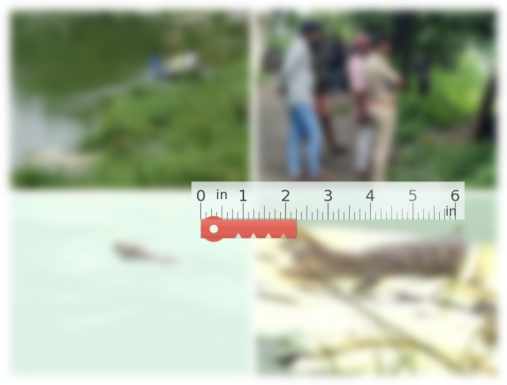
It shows 2.25 in
